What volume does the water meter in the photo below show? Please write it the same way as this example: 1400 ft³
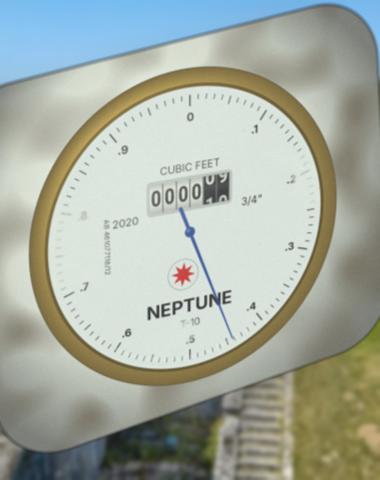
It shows 9.44 ft³
